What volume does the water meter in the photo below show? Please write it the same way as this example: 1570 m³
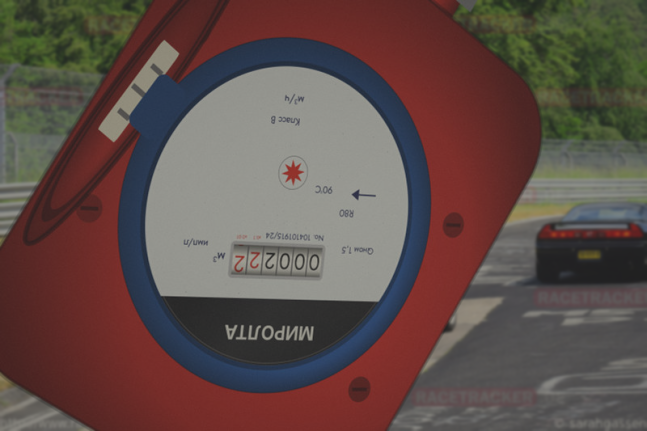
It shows 2.22 m³
